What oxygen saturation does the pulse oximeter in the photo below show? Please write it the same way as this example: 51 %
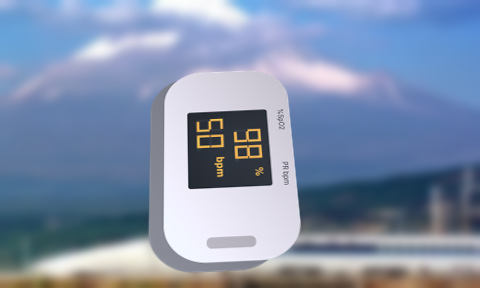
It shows 98 %
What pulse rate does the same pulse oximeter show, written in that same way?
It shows 50 bpm
